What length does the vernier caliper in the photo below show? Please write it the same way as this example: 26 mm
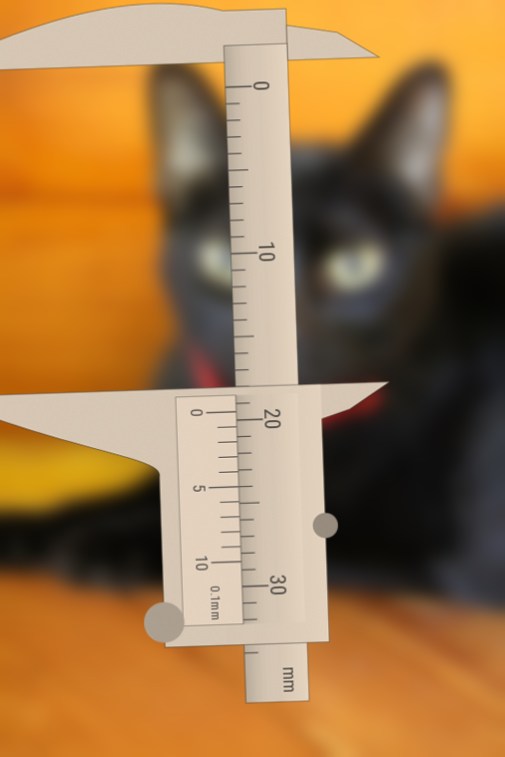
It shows 19.5 mm
